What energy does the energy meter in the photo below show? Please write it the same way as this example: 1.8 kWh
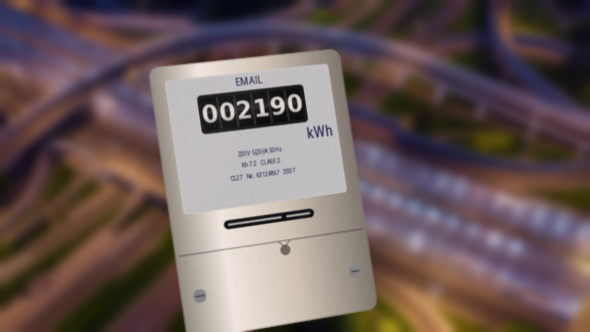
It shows 2190 kWh
